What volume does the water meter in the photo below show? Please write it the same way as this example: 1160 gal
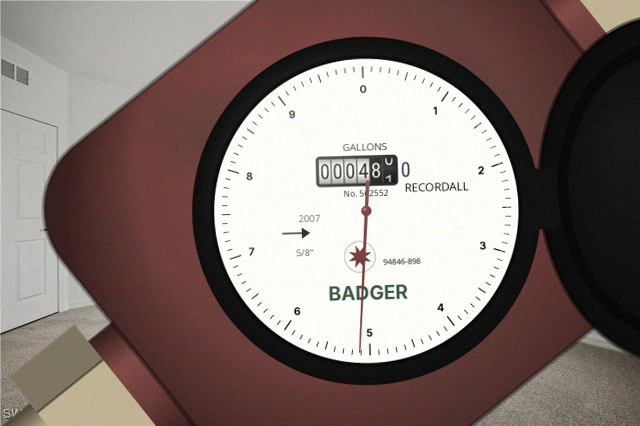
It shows 4805.1 gal
